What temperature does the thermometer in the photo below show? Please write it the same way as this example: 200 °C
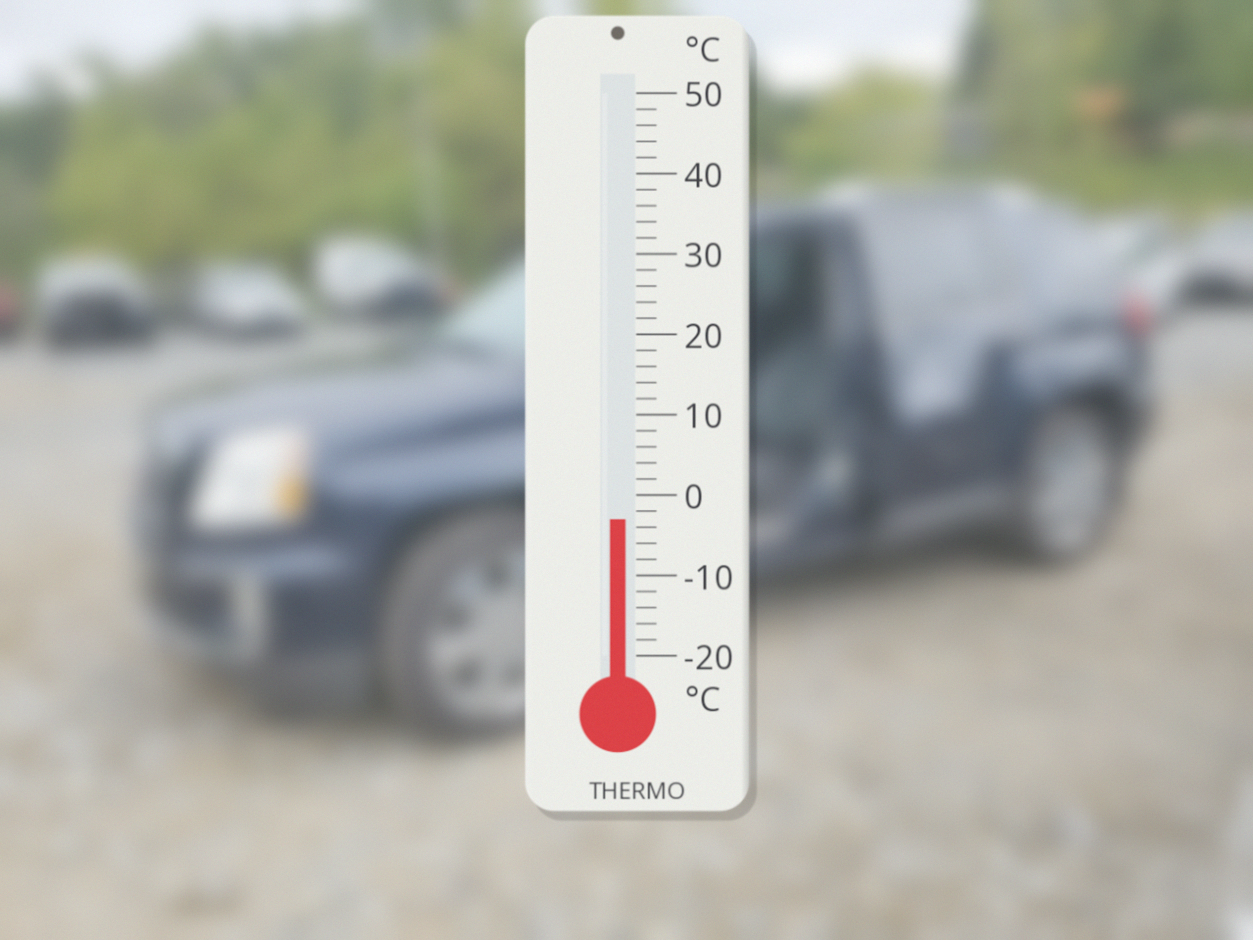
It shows -3 °C
